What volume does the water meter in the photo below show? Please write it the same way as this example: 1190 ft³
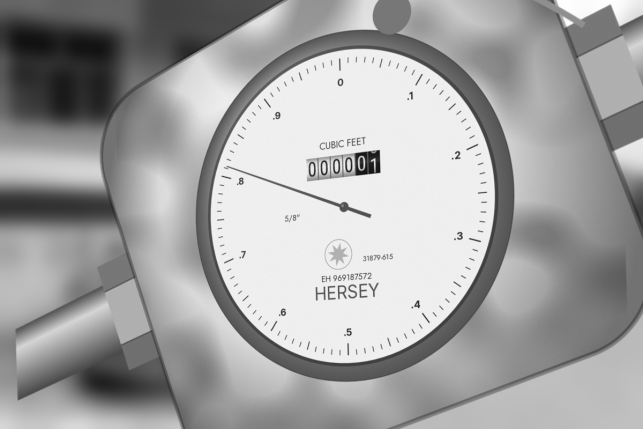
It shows 0.81 ft³
